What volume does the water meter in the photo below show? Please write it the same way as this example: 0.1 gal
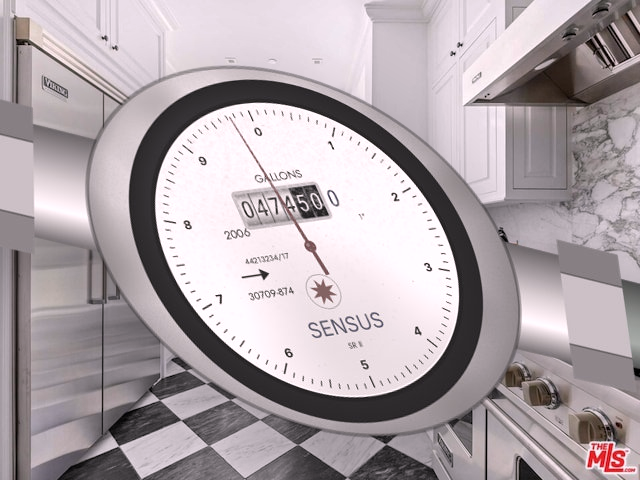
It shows 474499.7 gal
